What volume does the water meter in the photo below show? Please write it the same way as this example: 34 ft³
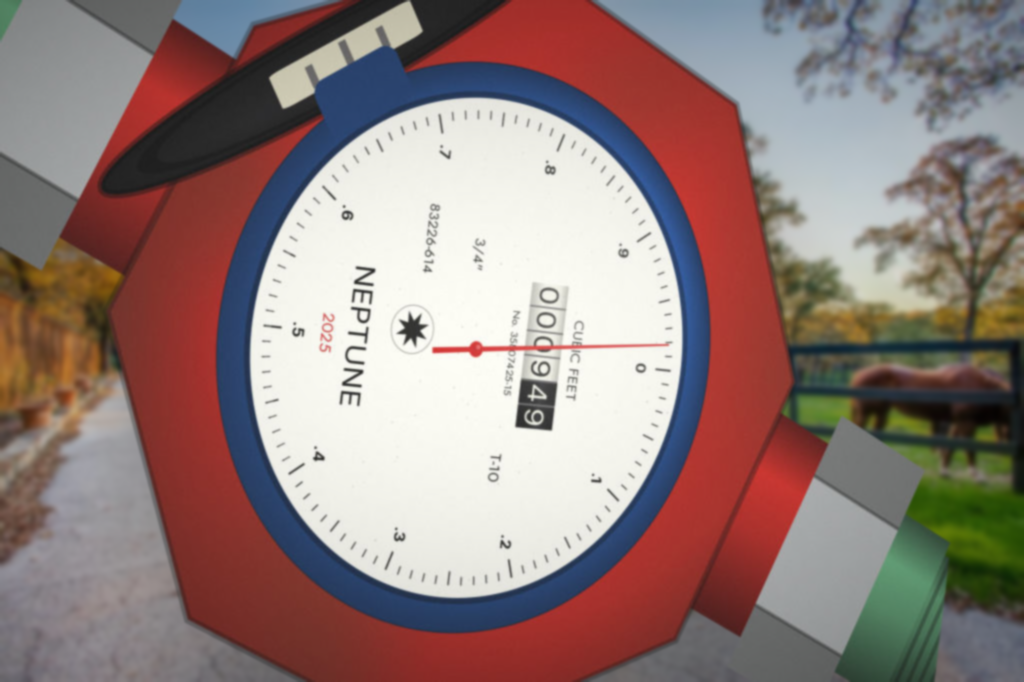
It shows 948.98 ft³
